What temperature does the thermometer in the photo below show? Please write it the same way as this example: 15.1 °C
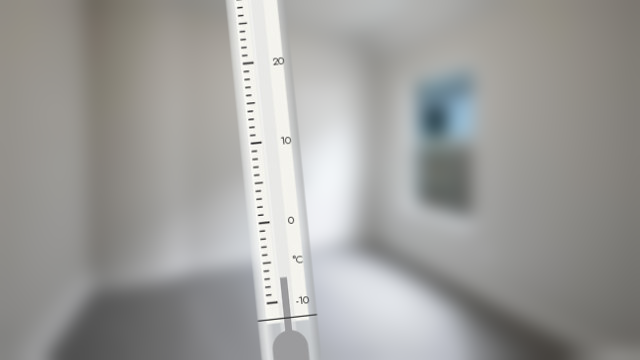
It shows -7 °C
